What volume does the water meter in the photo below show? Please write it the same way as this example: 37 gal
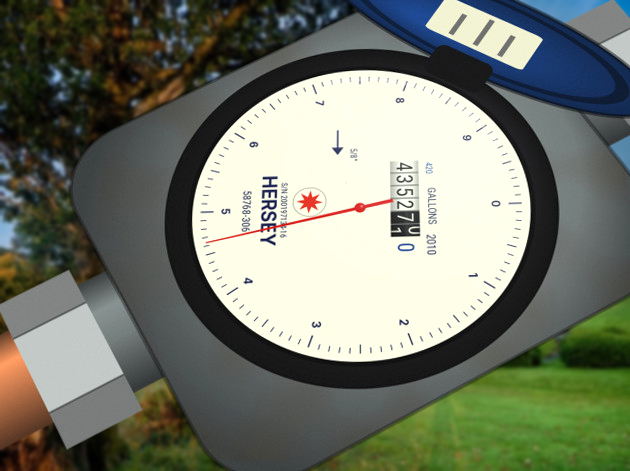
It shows 4352704.6 gal
